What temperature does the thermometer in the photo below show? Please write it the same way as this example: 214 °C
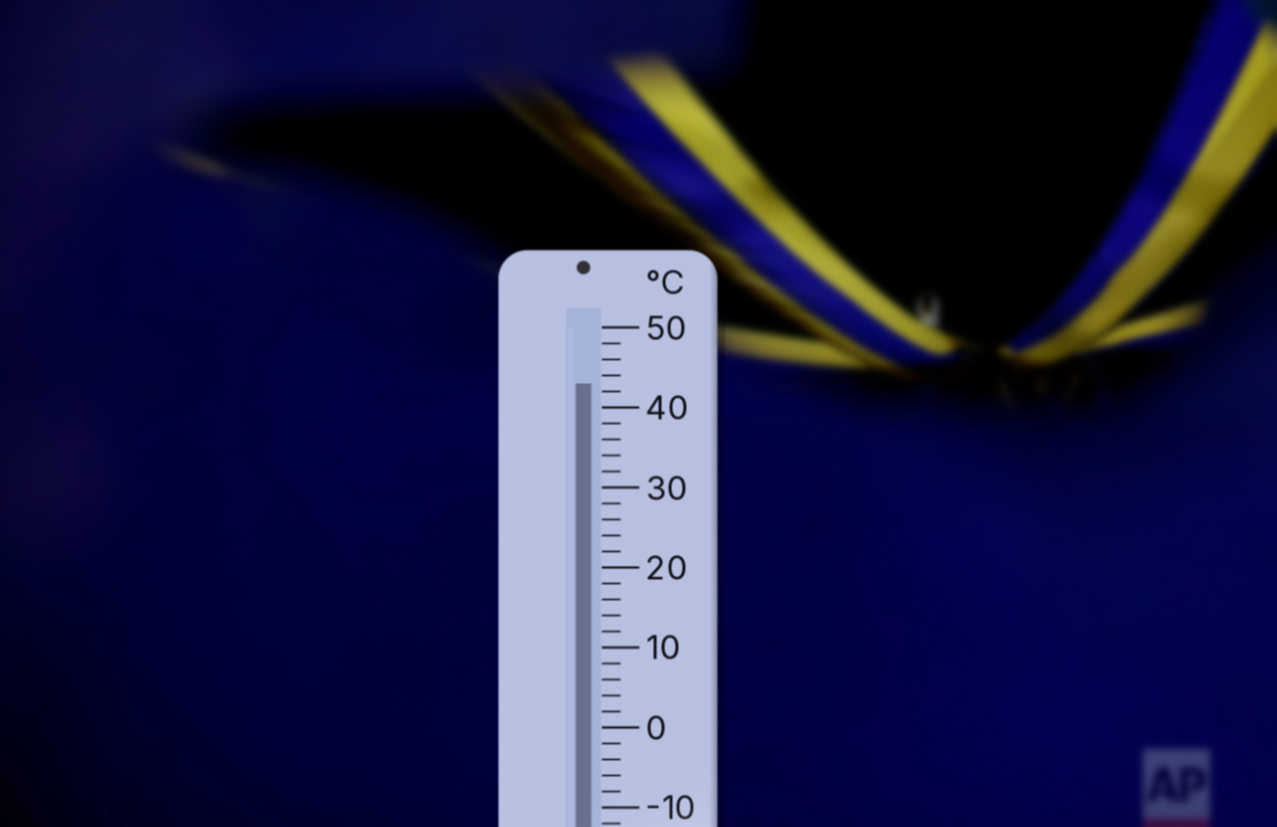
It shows 43 °C
